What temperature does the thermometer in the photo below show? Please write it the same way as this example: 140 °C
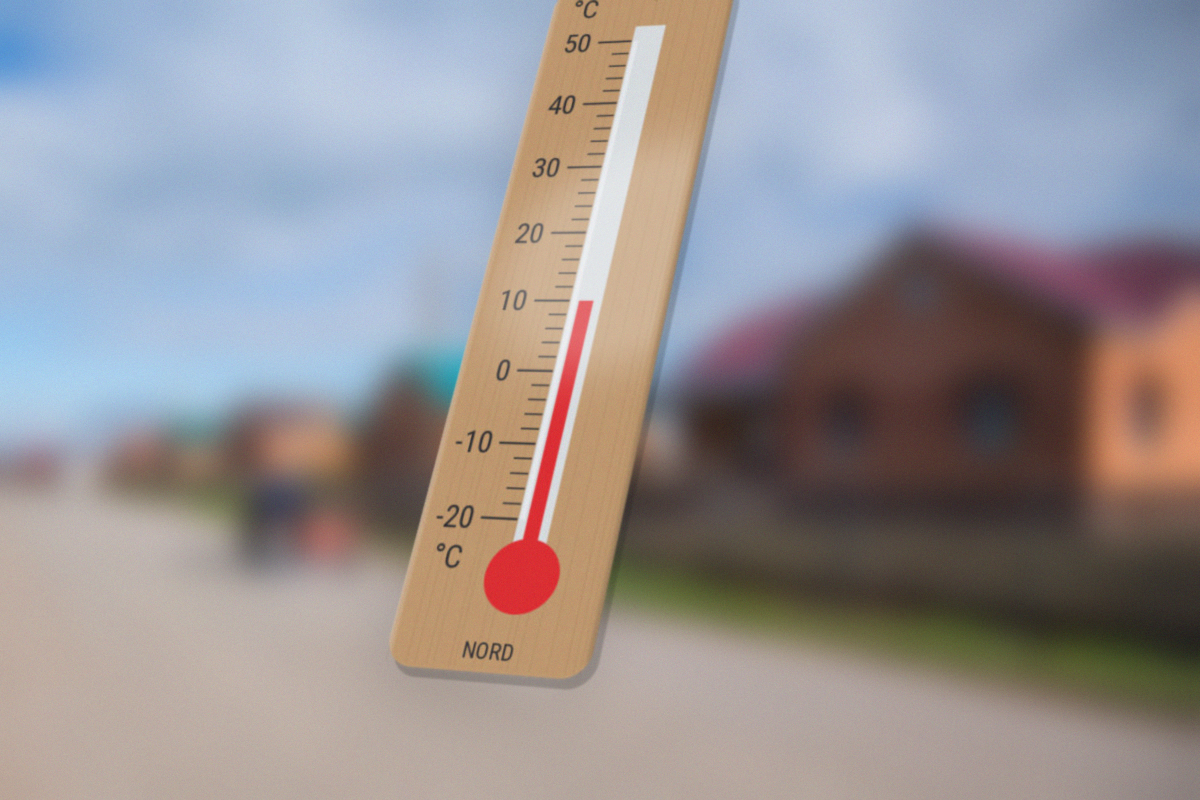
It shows 10 °C
